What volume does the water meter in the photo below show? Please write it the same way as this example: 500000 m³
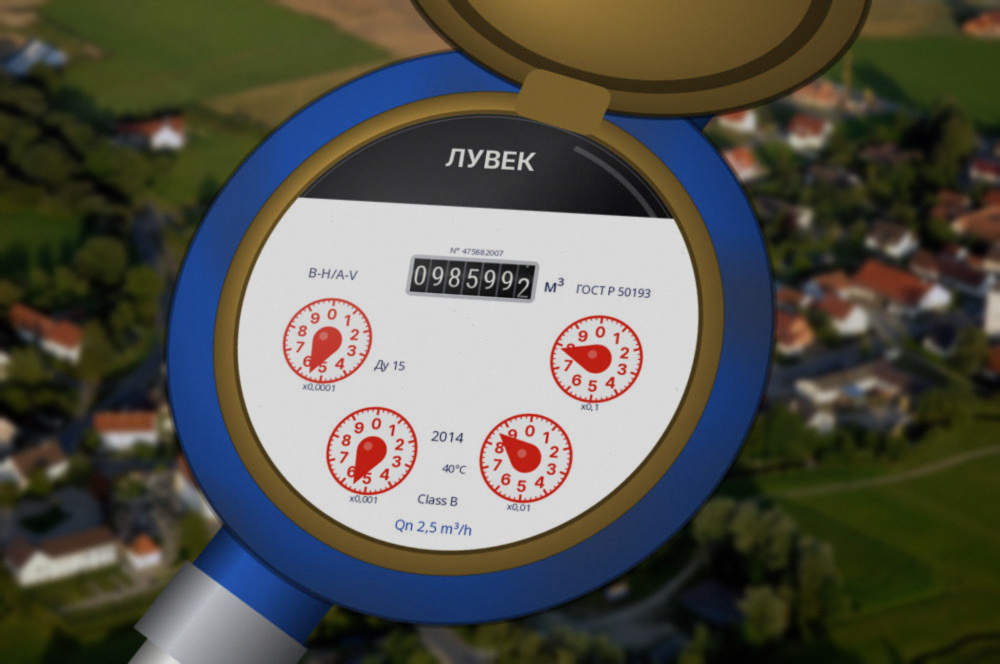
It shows 985991.7855 m³
